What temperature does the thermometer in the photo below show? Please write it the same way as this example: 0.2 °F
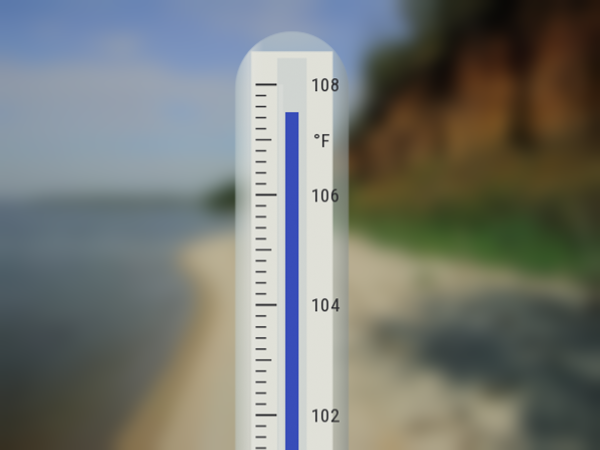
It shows 107.5 °F
